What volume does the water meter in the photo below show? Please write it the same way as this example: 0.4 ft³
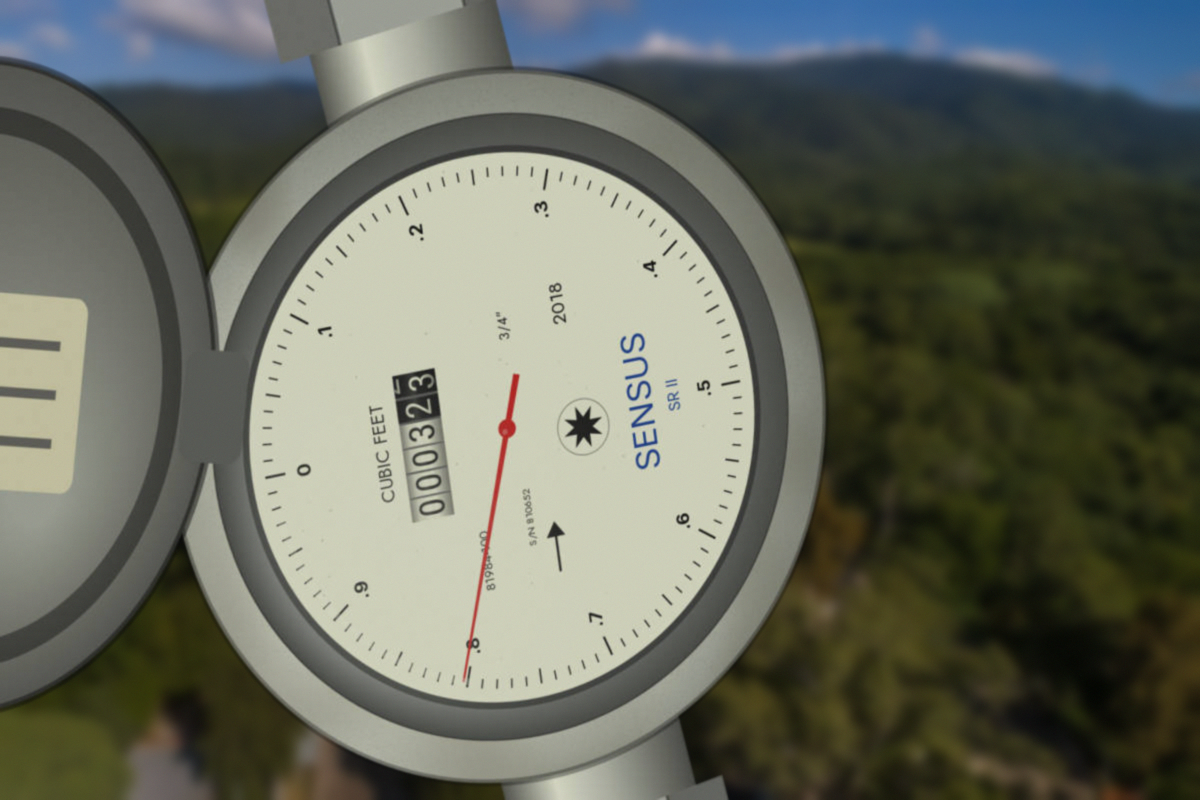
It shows 322.80 ft³
